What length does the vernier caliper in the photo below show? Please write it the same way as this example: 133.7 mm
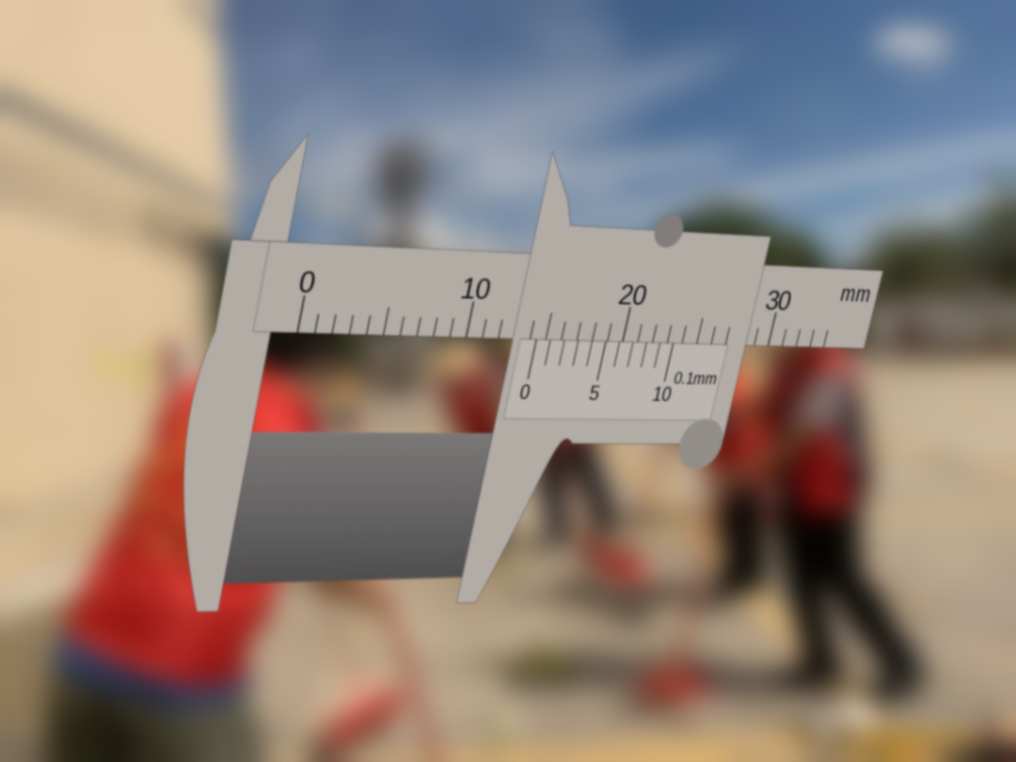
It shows 14.4 mm
